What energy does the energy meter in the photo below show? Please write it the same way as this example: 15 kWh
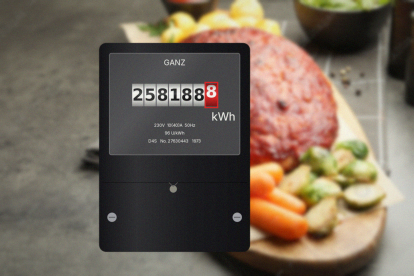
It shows 258188.8 kWh
